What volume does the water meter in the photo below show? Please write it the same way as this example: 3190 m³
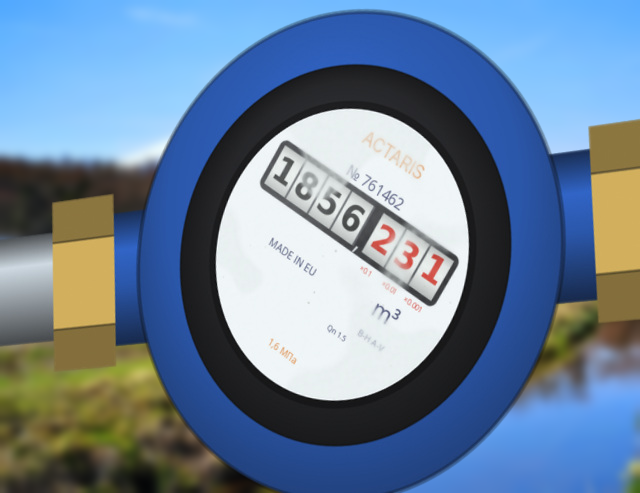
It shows 1856.231 m³
